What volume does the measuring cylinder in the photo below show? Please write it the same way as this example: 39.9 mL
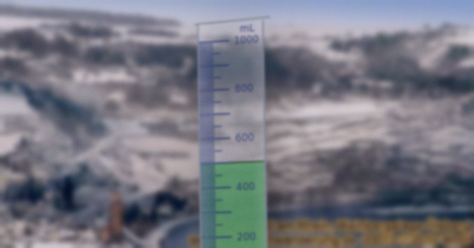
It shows 500 mL
